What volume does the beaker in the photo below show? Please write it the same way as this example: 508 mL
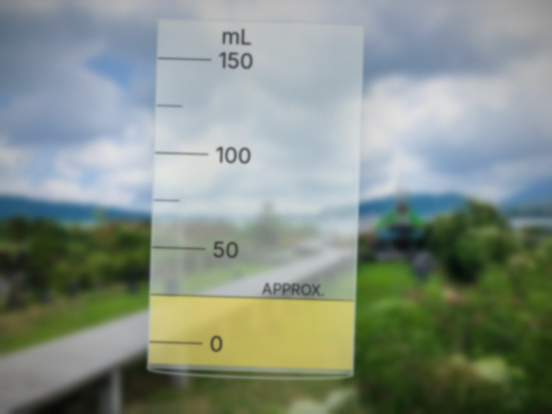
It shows 25 mL
